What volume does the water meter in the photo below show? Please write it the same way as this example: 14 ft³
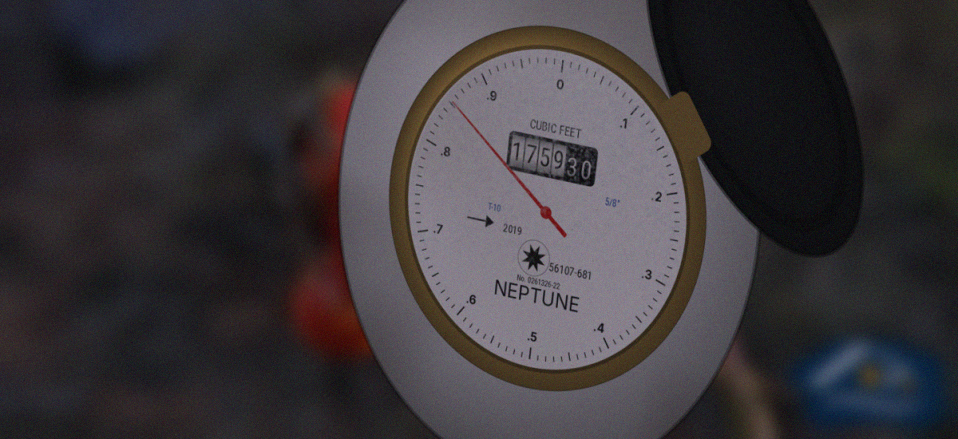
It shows 175929.85 ft³
